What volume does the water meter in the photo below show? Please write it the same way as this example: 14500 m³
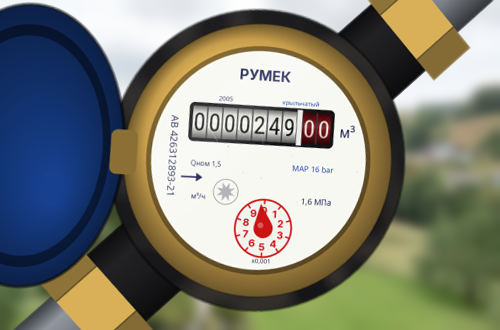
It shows 248.999 m³
